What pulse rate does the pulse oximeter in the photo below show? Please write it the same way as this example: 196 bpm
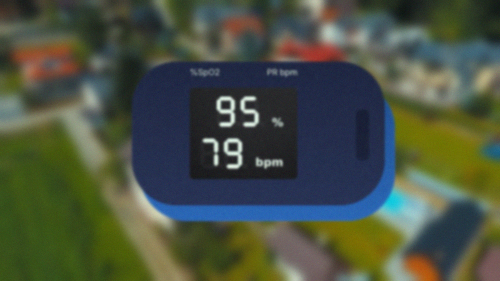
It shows 79 bpm
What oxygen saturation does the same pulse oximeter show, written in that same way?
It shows 95 %
